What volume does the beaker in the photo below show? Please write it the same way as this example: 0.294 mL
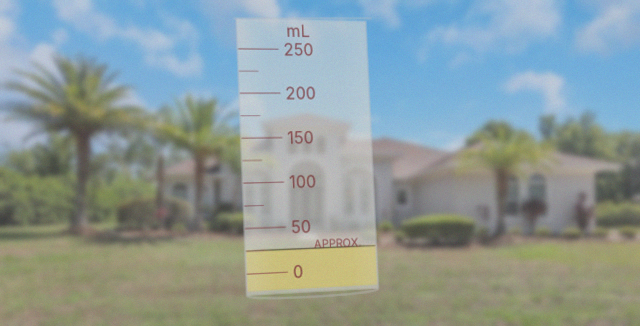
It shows 25 mL
